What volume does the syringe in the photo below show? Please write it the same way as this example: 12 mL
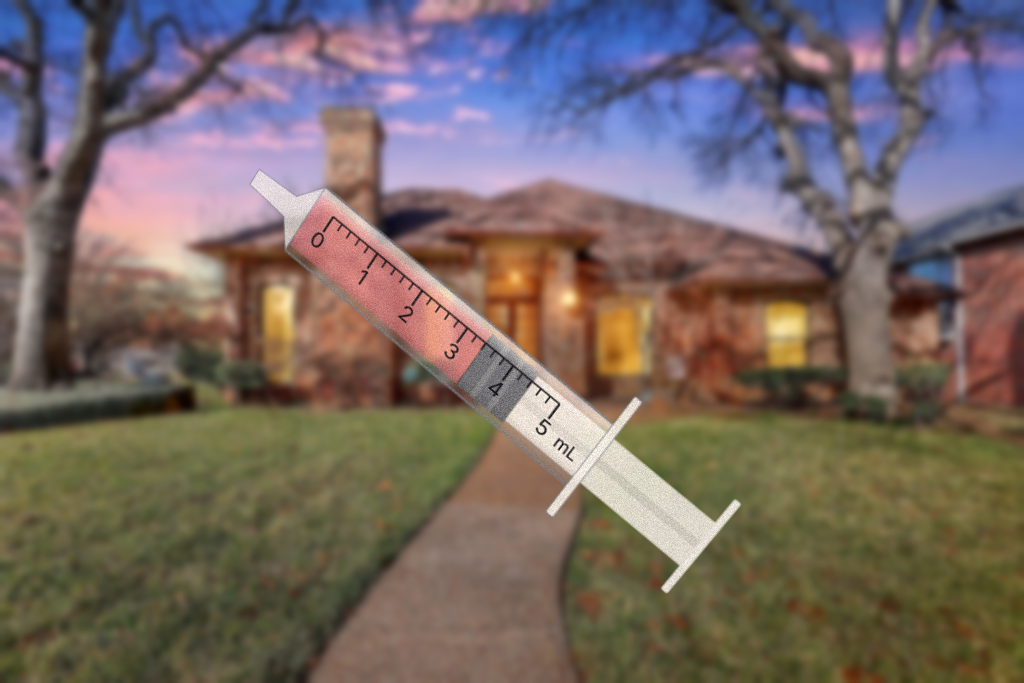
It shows 3.4 mL
